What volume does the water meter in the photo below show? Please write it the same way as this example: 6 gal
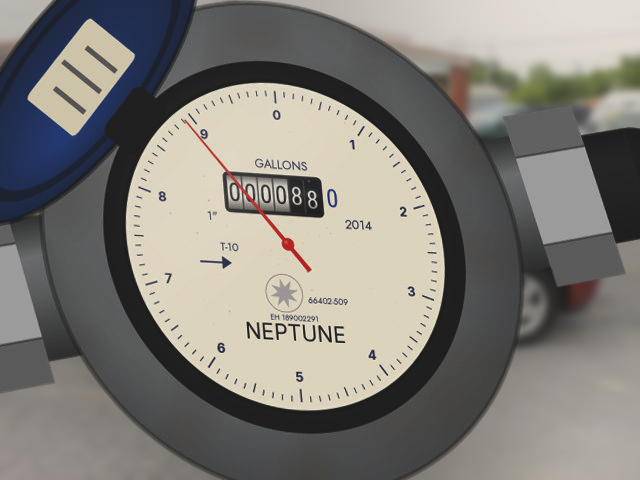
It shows 878.9 gal
